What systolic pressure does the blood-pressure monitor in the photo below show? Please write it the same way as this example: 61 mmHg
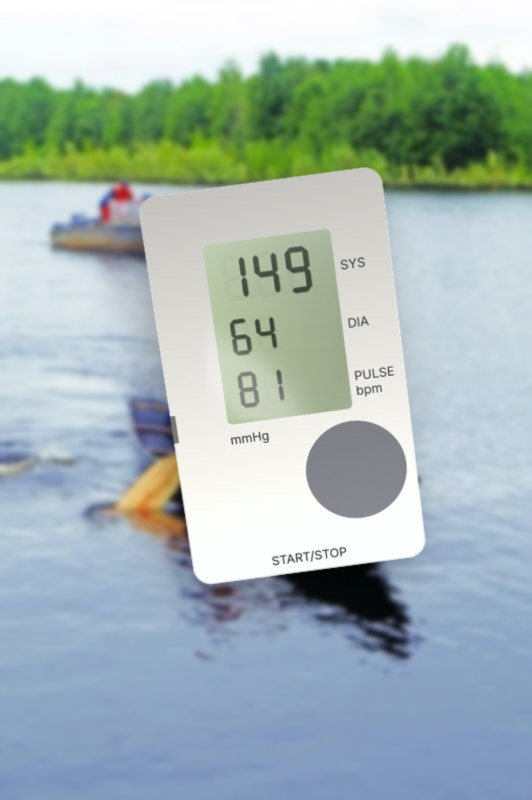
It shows 149 mmHg
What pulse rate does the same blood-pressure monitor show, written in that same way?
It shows 81 bpm
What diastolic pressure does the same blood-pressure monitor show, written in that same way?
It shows 64 mmHg
